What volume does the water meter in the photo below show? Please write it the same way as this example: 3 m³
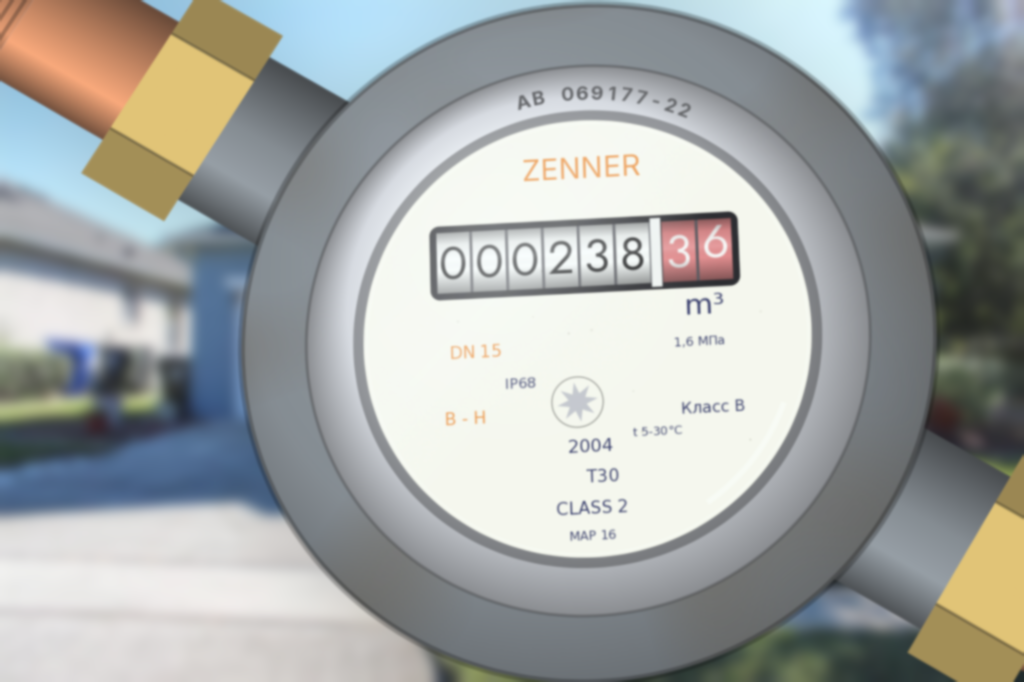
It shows 238.36 m³
